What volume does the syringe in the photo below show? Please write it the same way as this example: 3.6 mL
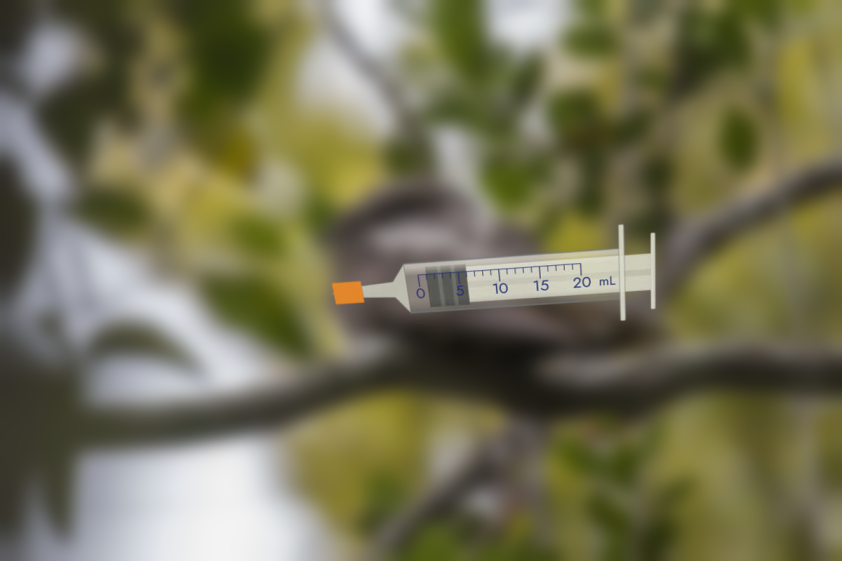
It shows 1 mL
